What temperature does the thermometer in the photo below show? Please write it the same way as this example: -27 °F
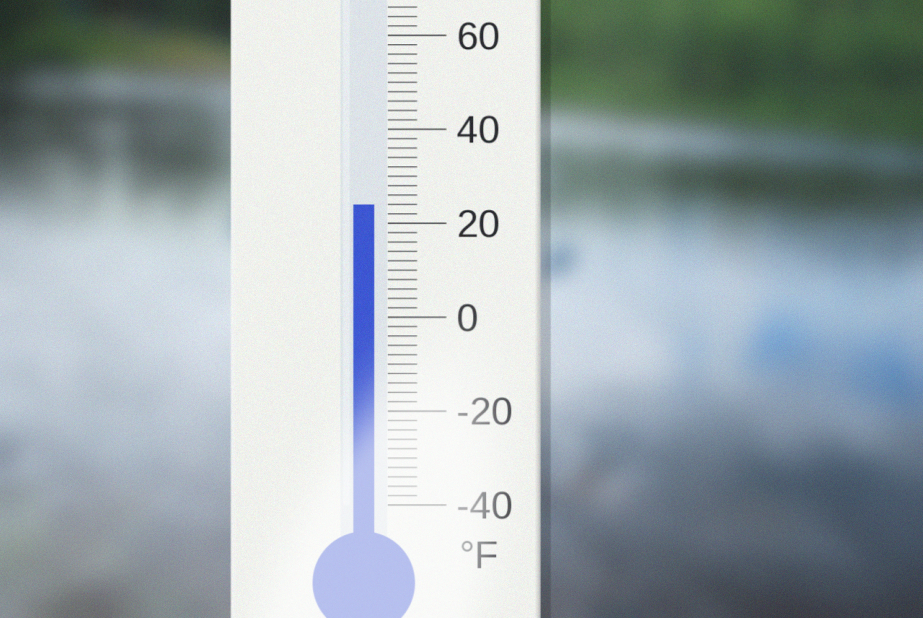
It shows 24 °F
